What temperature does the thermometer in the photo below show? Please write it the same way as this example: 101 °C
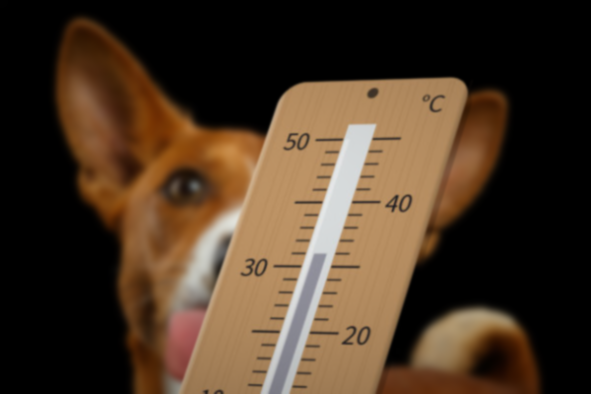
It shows 32 °C
